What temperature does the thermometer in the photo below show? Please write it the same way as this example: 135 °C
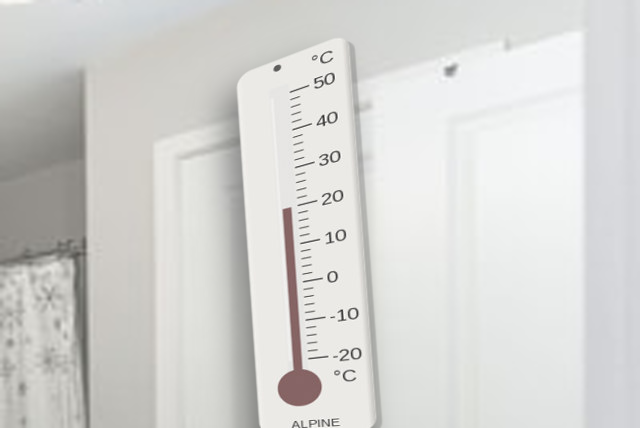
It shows 20 °C
